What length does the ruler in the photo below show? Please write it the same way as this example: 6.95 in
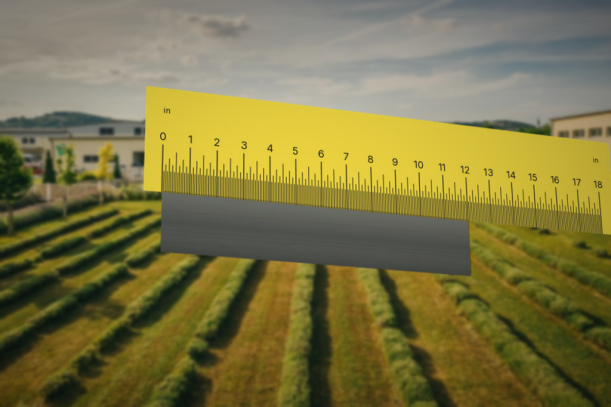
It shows 12 in
